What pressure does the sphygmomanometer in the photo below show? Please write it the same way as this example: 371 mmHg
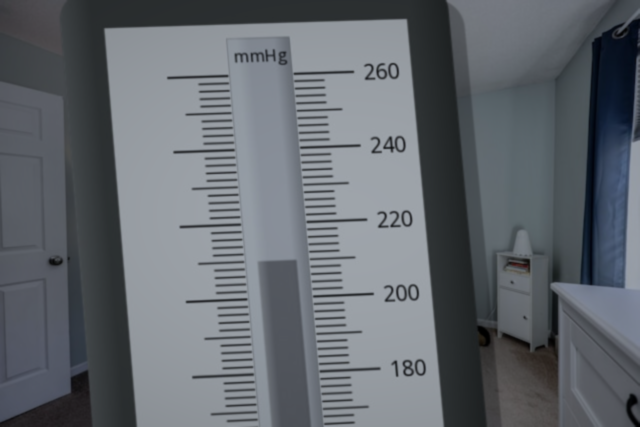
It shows 210 mmHg
